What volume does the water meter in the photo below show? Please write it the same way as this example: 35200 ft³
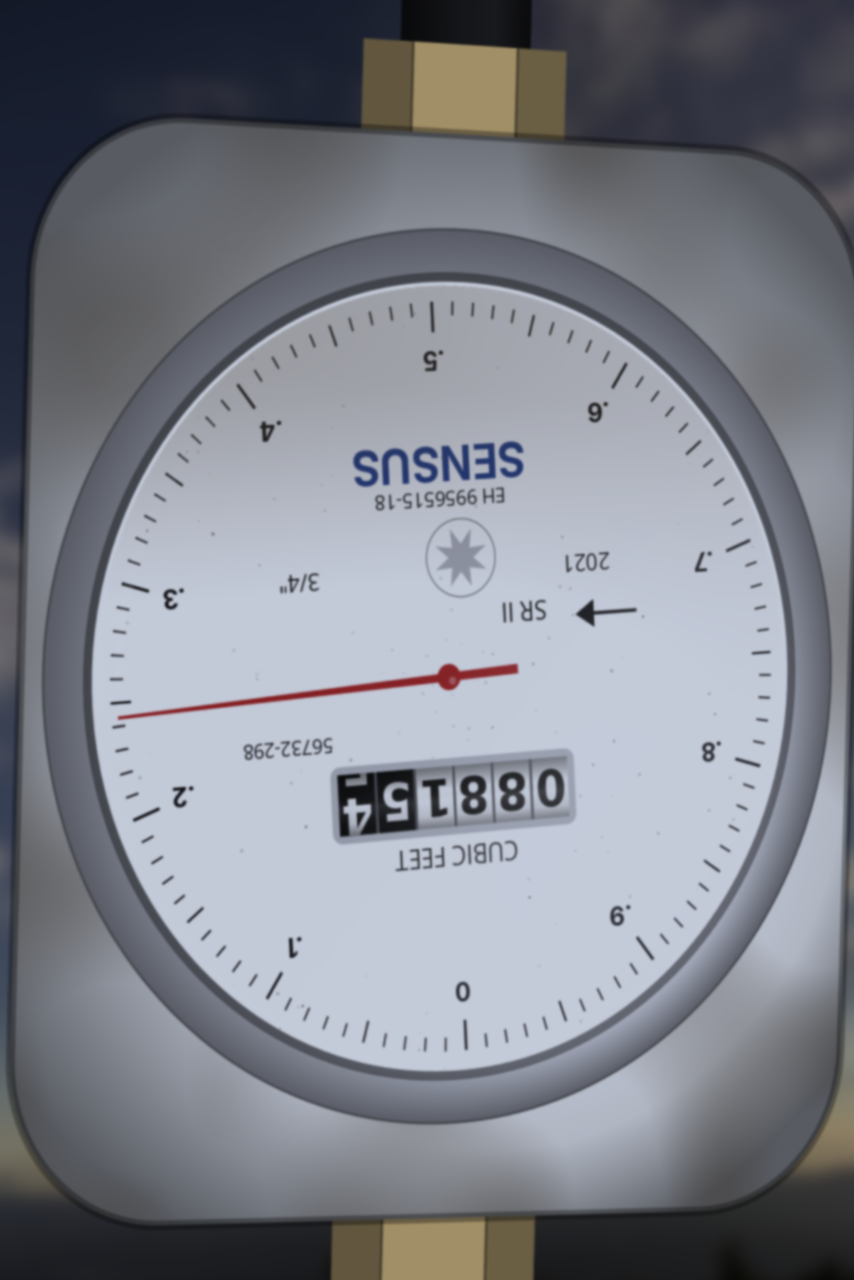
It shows 88154.24 ft³
